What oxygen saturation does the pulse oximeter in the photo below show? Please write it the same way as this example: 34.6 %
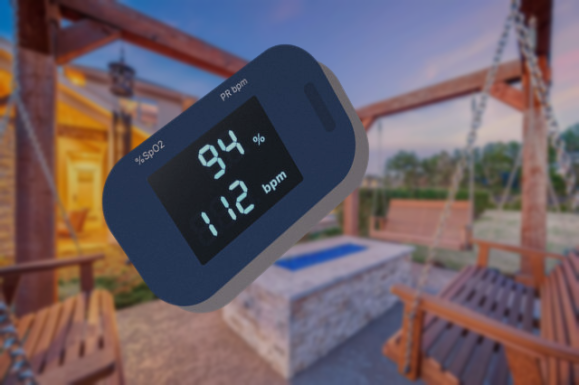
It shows 94 %
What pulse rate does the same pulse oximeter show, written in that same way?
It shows 112 bpm
